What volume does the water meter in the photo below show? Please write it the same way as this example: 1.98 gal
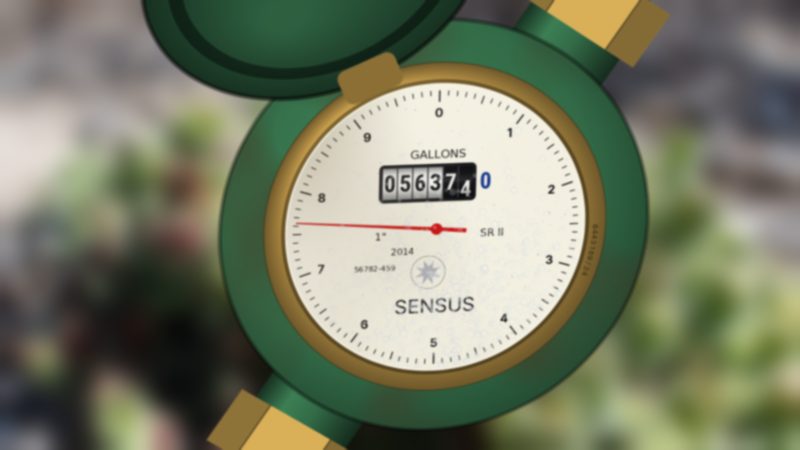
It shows 563737.6 gal
